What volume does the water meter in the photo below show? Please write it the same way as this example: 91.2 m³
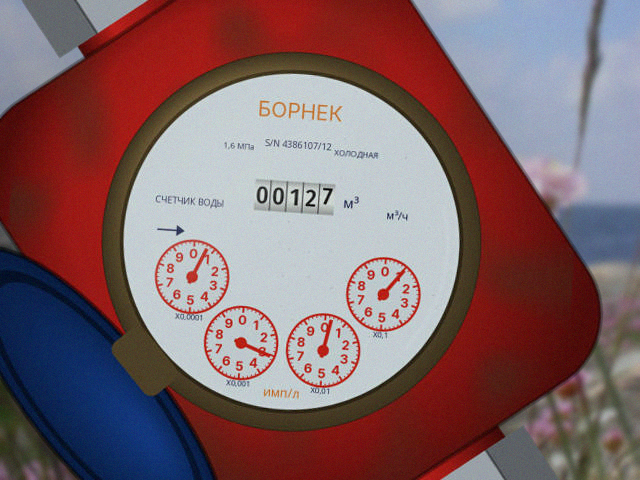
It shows 127.1030 m³
